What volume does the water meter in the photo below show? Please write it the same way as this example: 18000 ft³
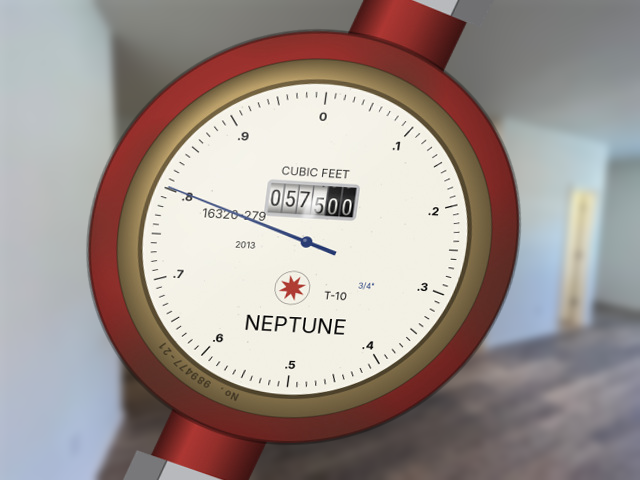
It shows 57499.80 ft³
